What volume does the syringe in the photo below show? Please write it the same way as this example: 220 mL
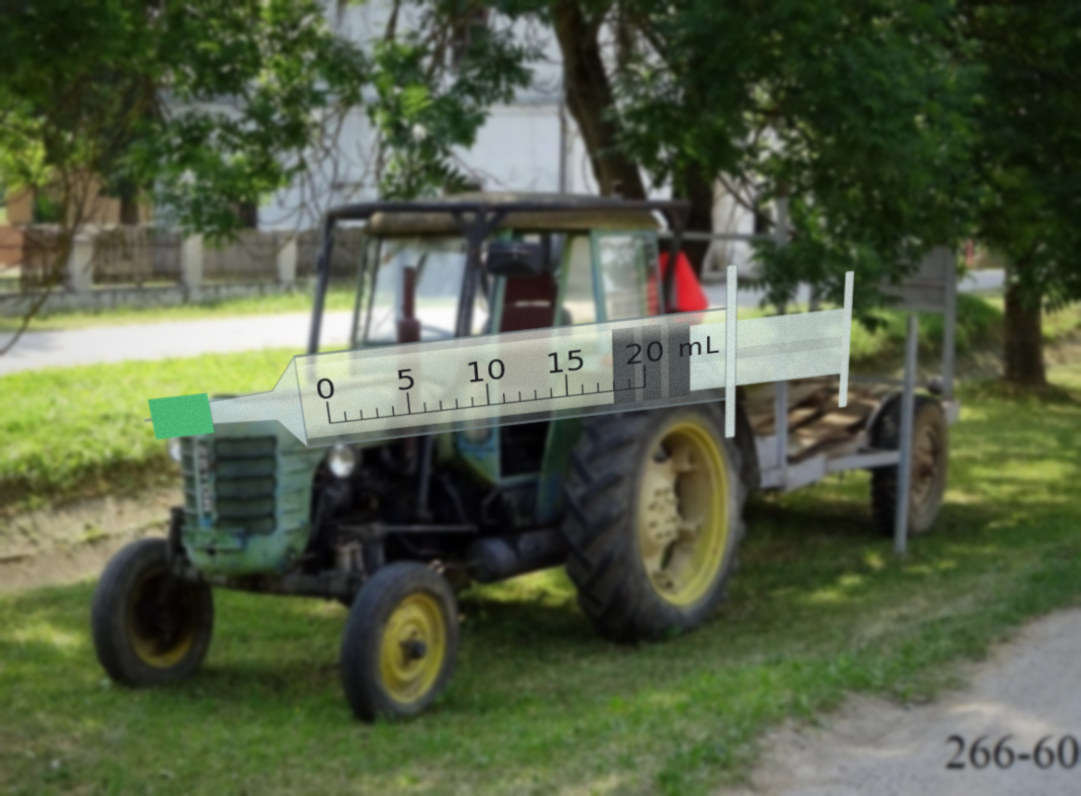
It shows 18 mL
